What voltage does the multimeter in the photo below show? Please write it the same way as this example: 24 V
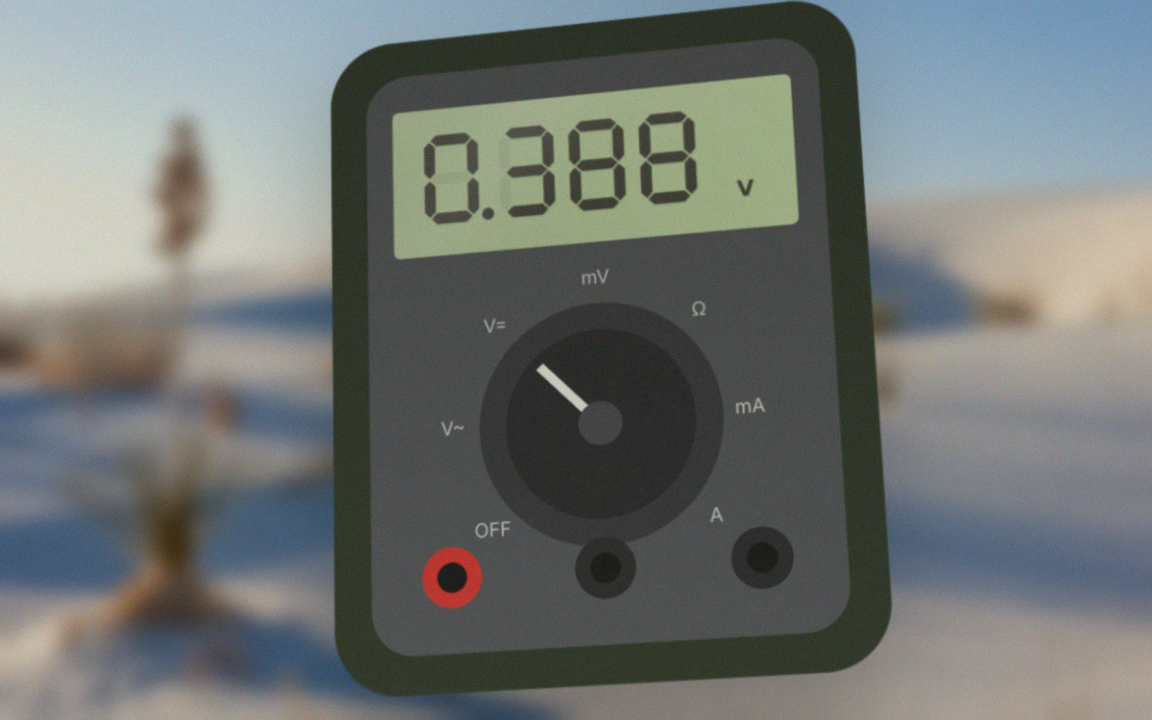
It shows 0.388 V
